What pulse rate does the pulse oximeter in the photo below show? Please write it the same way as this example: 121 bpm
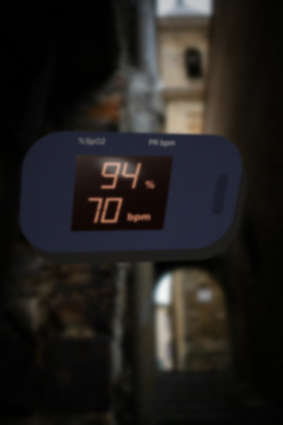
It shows 70 bpm
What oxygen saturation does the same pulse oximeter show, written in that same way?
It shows 94 %
